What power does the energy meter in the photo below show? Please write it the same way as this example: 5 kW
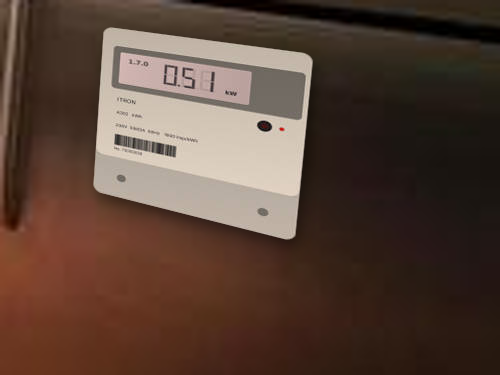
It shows 0.51 kW
